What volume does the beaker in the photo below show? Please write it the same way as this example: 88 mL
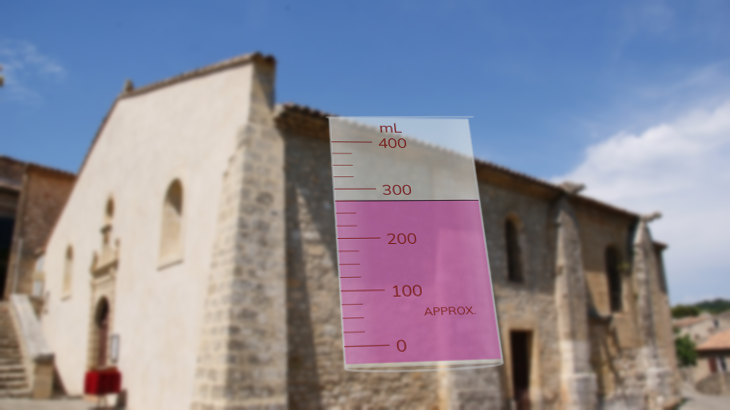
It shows 275 mL
